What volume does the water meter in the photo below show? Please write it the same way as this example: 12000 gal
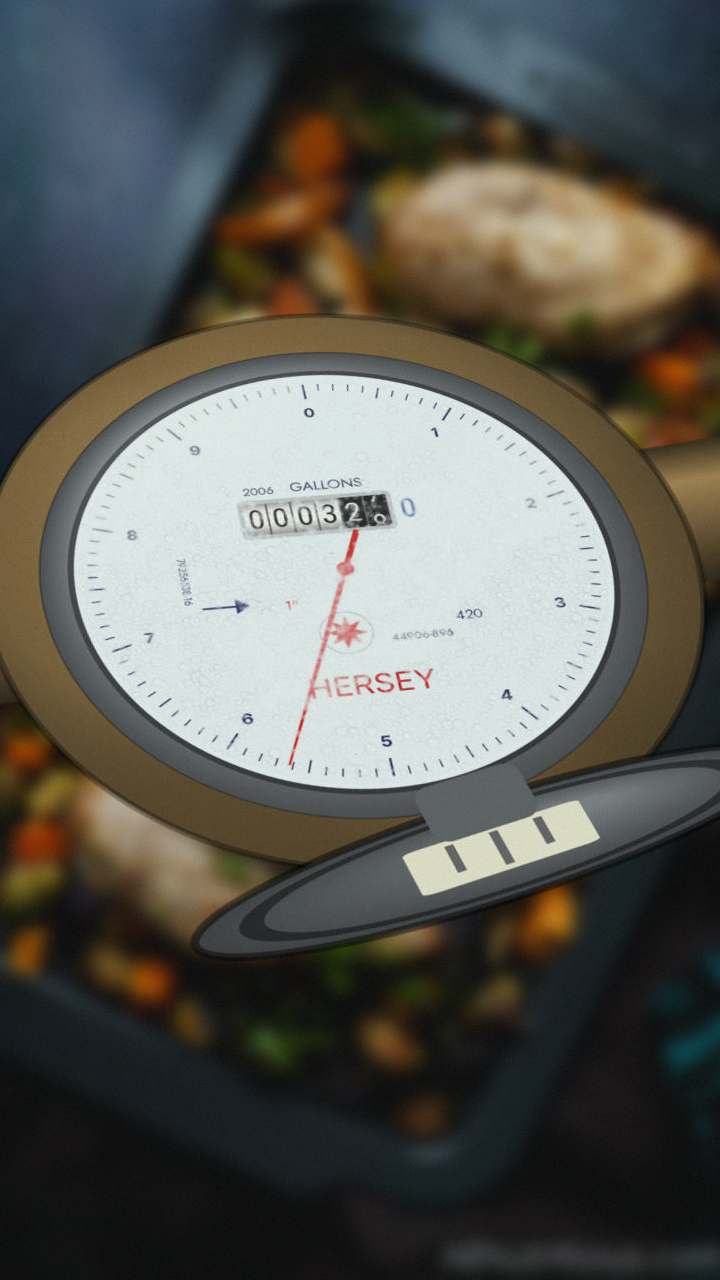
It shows 3275.6 gal
